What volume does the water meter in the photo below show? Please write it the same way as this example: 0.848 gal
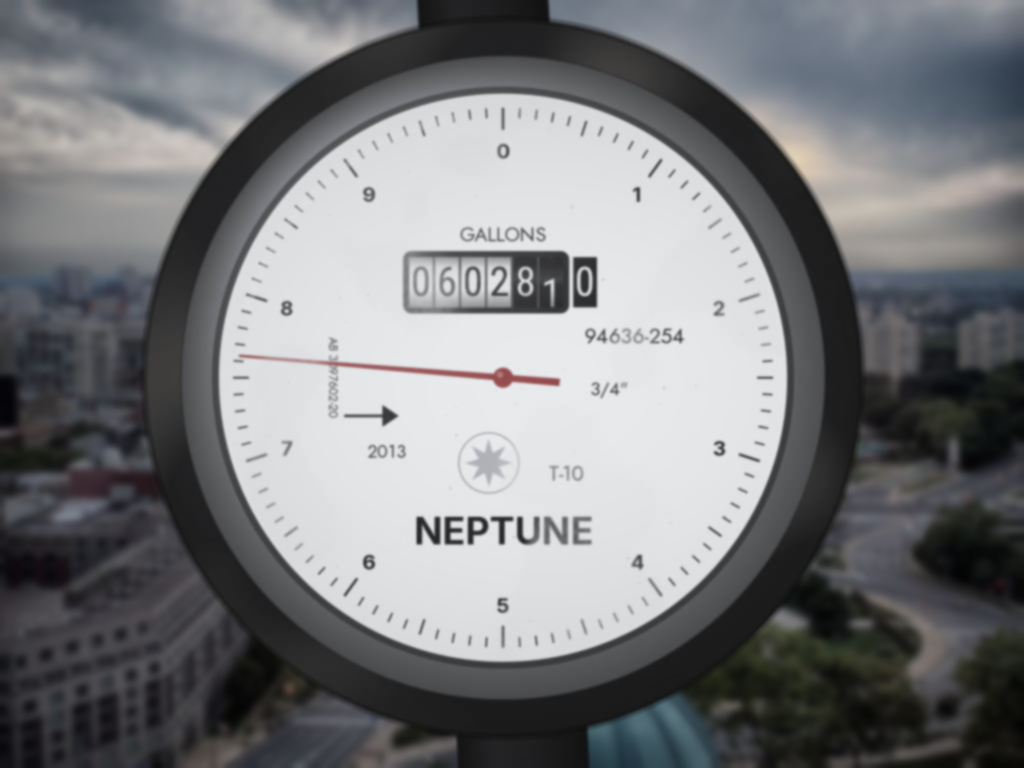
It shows 602807.6 gal
